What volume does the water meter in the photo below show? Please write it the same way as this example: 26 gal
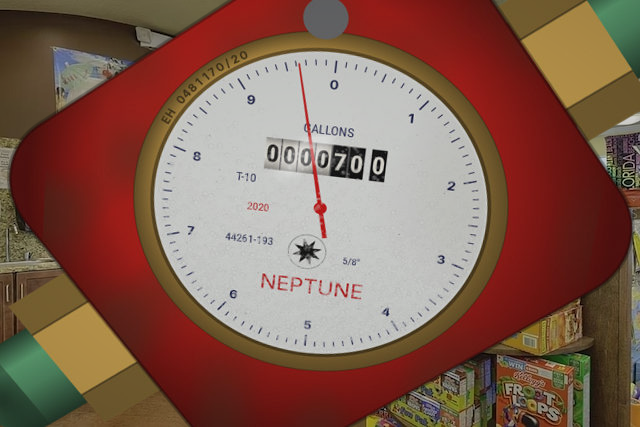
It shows 699.6 gal
